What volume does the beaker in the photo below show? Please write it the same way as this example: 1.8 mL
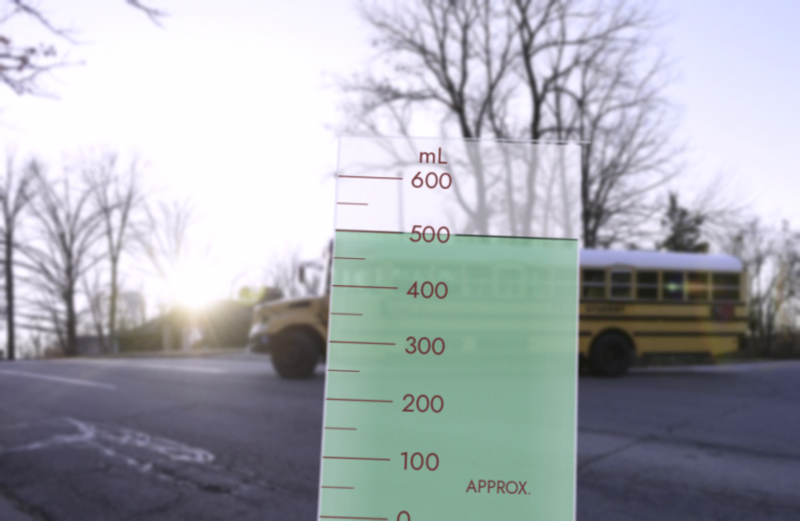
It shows 500 mL
